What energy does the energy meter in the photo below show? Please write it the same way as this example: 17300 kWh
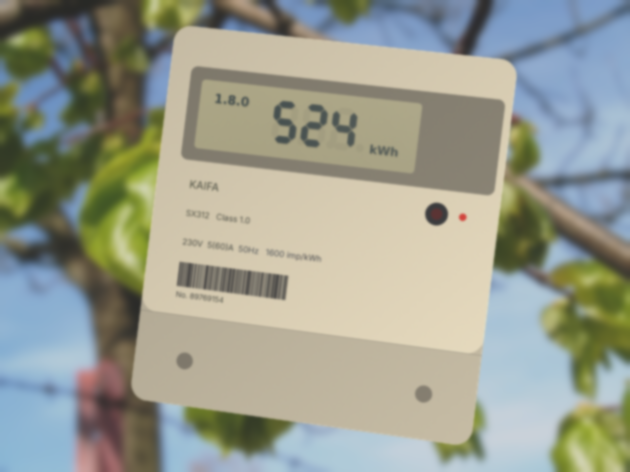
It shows 524 kWh
